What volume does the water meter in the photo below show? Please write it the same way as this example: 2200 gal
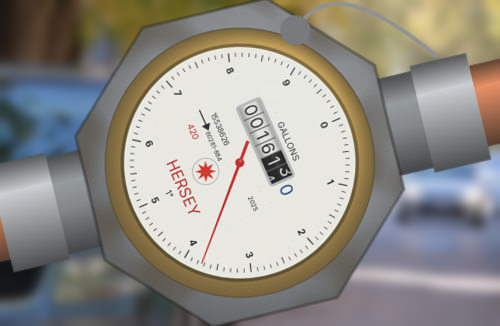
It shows 16133.7 gal
